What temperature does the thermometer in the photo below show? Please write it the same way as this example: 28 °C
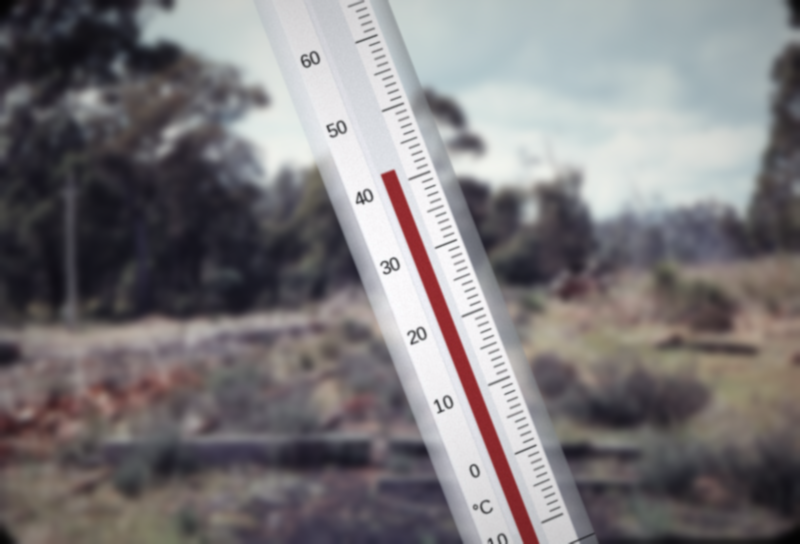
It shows 42 °C
